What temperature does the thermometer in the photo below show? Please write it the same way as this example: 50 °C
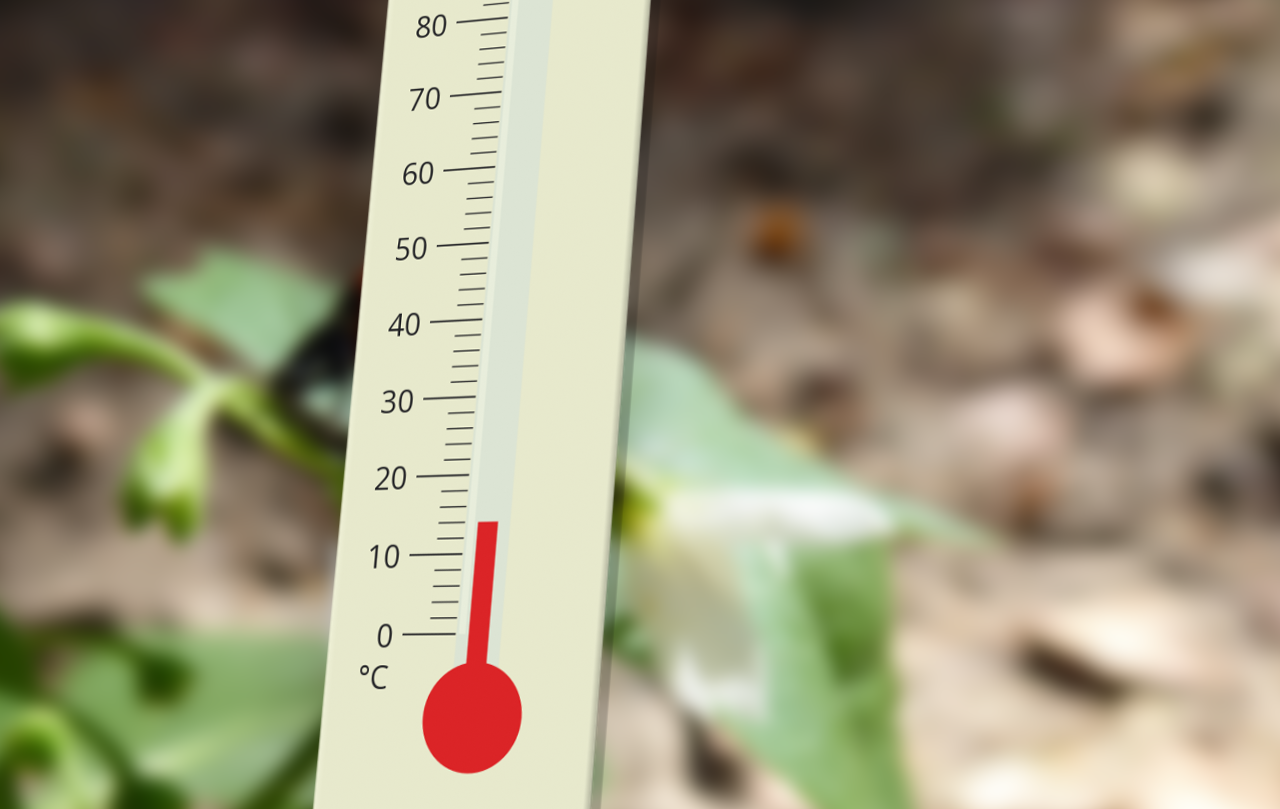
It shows 14 °C
